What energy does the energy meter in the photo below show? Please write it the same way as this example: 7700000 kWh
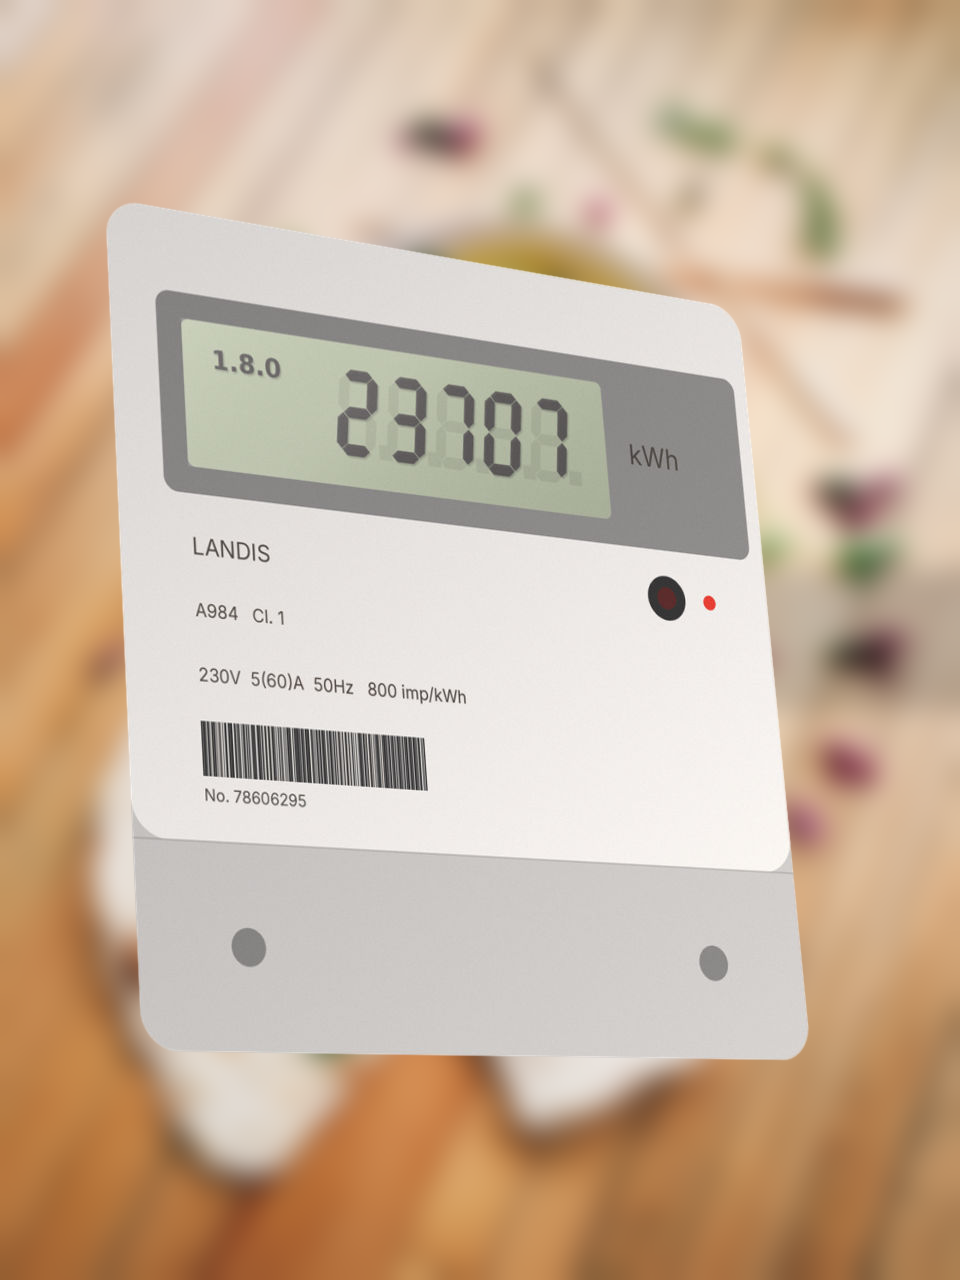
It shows 23707 kWh
